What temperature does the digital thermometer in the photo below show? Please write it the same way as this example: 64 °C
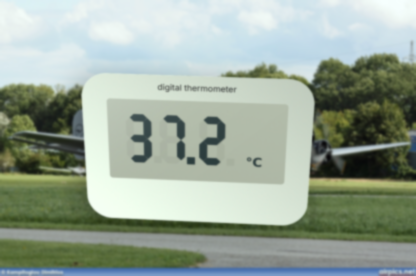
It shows 37.2 °C
